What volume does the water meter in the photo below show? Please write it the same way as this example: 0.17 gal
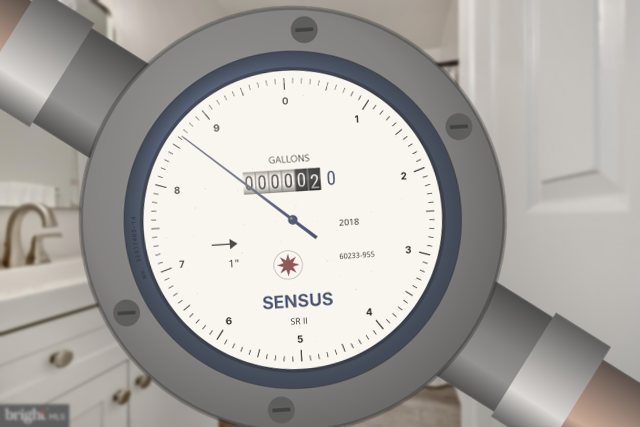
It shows 18.6 gal
